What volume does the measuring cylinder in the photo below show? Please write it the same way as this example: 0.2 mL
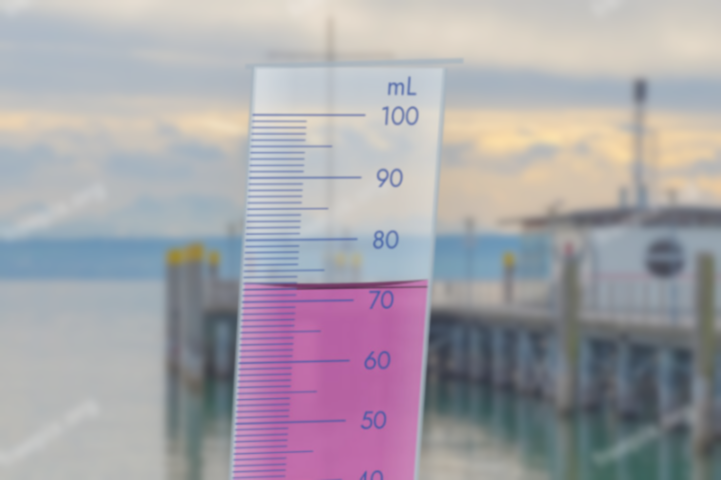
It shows 72 mL
